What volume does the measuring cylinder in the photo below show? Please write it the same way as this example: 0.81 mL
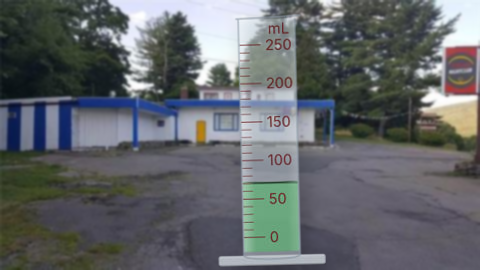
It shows 70 mL
